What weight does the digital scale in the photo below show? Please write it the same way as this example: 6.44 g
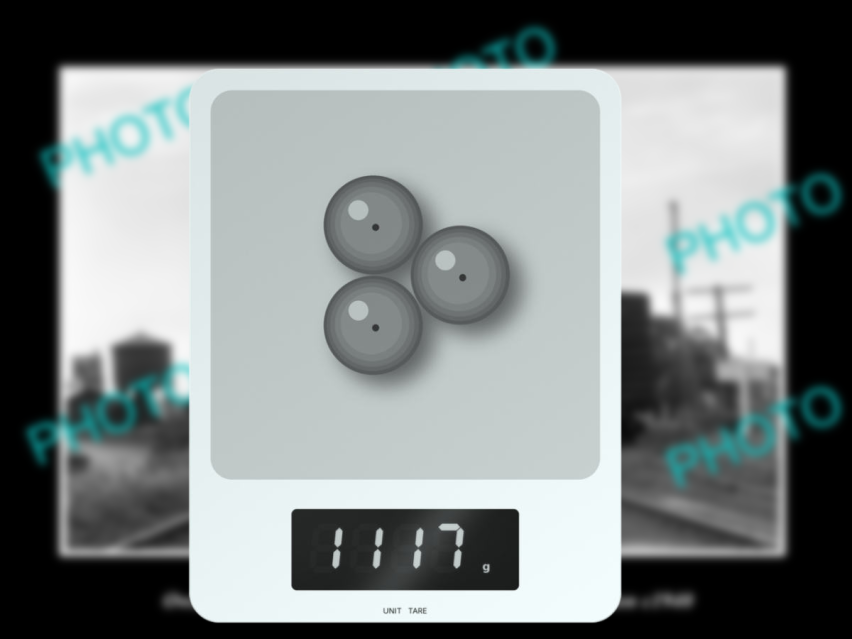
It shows 1117 g
